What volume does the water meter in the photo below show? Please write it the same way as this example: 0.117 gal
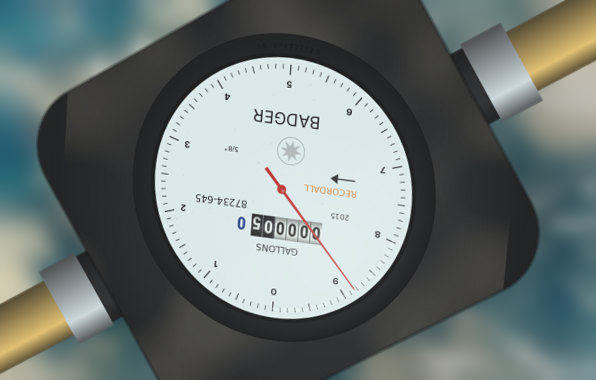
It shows 48.8 gal
